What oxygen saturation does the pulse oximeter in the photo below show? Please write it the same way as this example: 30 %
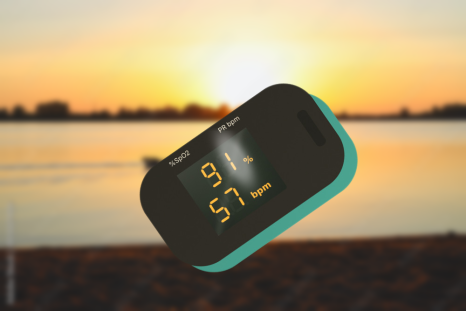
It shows 91 %
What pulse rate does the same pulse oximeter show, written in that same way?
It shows 57 bpm
